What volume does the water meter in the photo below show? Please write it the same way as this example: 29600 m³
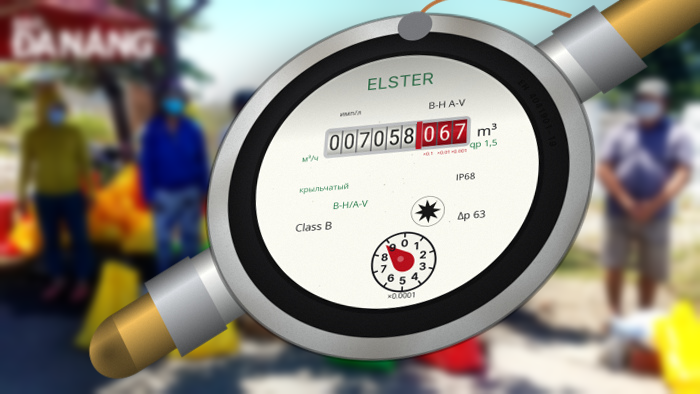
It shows 7058.0678 m³
